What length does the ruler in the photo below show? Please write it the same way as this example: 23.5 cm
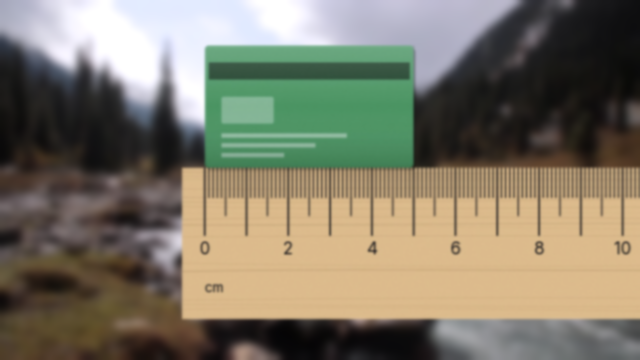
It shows 5 cm
